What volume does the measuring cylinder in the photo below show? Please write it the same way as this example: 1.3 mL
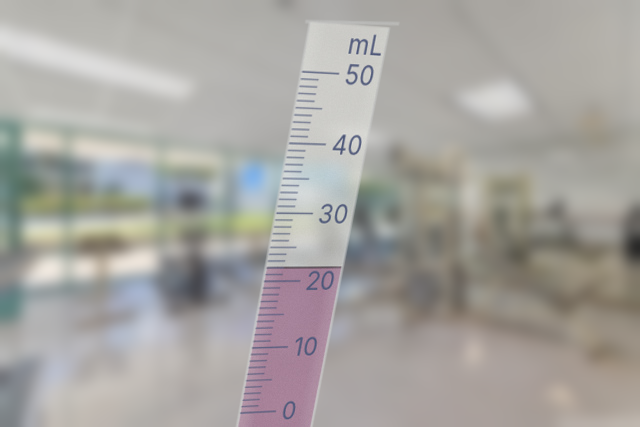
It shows 22 mL
